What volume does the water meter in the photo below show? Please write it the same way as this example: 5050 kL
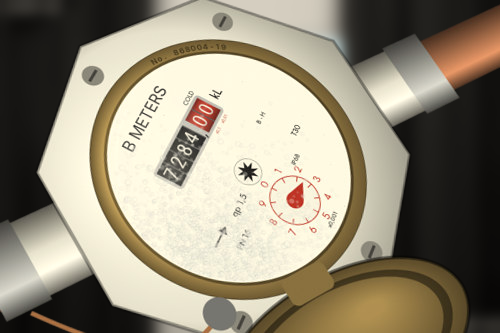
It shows 7284.002 kL
